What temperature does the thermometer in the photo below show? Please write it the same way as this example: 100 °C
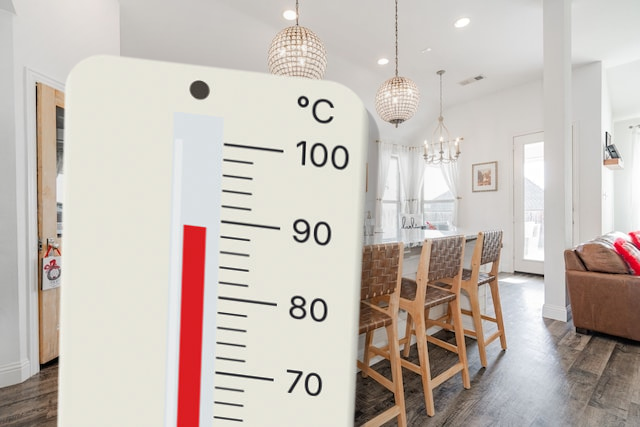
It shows 89 °C
